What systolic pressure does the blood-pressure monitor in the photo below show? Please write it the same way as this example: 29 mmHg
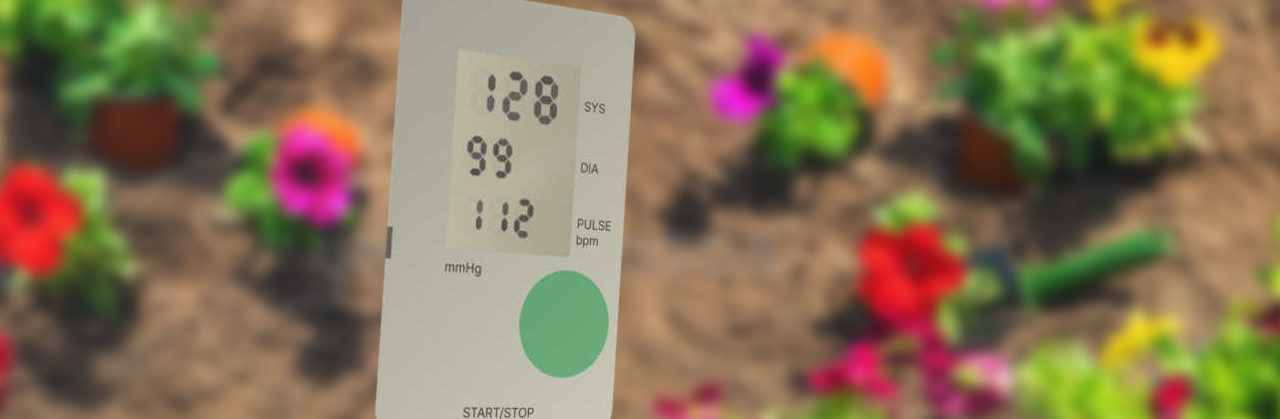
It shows 128 mmHg
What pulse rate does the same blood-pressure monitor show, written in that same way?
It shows 112 bpm
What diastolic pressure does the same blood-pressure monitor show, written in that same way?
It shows 99 mmHg
